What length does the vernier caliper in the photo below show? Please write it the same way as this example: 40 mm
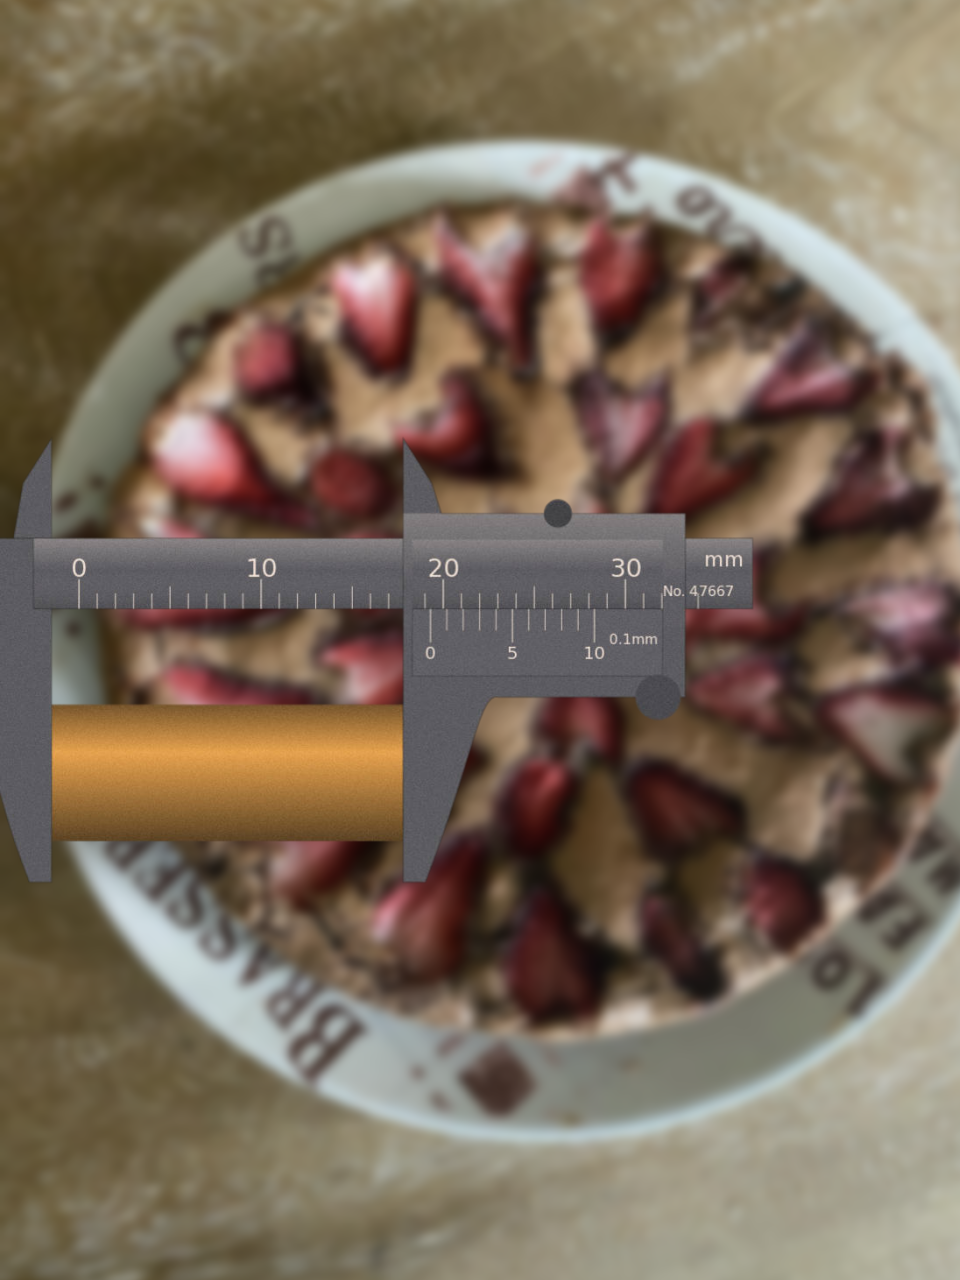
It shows 19.3 mm
